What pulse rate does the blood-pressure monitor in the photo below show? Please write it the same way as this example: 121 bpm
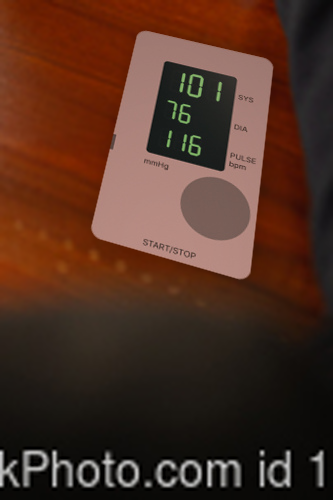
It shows 116 bpm
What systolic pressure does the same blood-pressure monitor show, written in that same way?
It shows 101 mmHg
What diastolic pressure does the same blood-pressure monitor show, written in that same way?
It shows 76 mmHg
